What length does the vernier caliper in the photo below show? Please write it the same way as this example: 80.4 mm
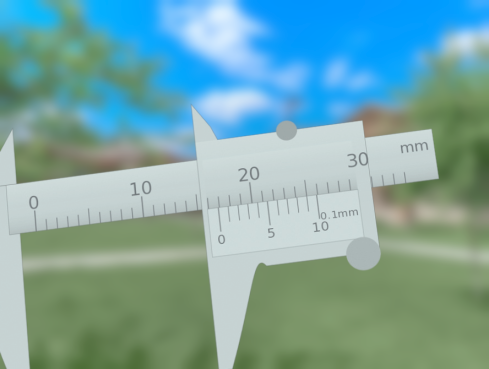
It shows 16.9 mm
